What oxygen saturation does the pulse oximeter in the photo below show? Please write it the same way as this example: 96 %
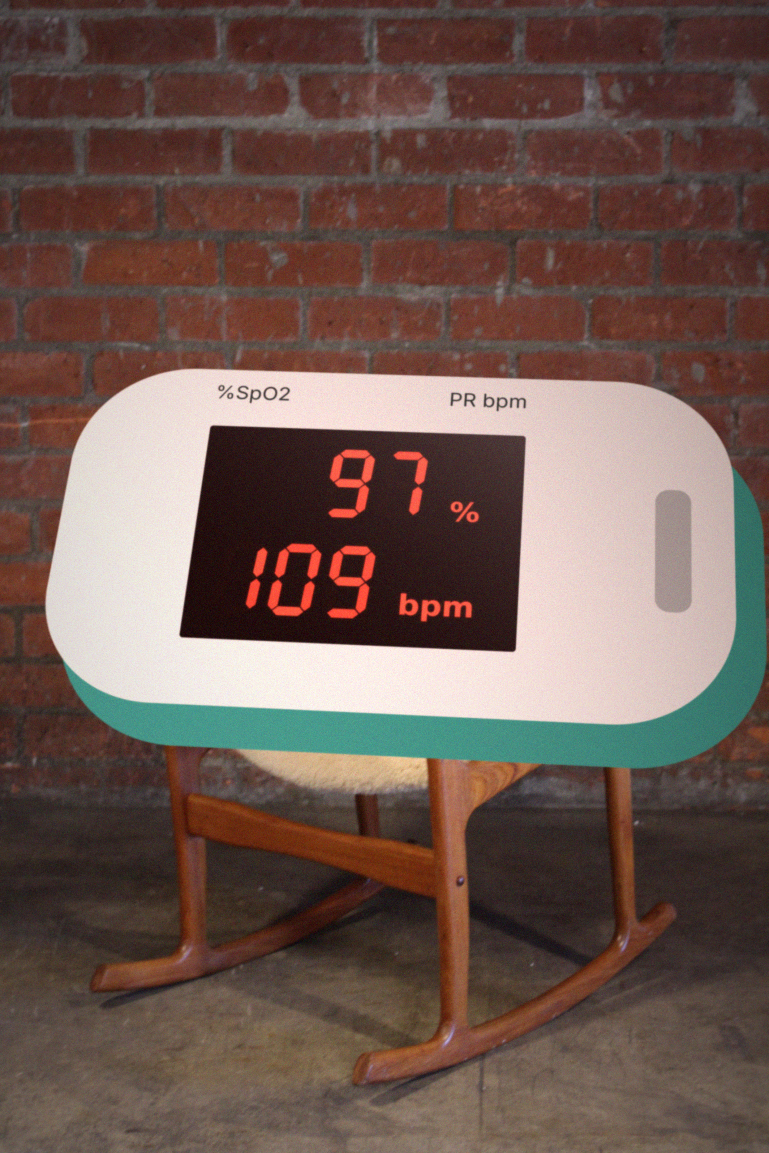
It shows 97 %
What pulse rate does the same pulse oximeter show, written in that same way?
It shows 109 bpm
